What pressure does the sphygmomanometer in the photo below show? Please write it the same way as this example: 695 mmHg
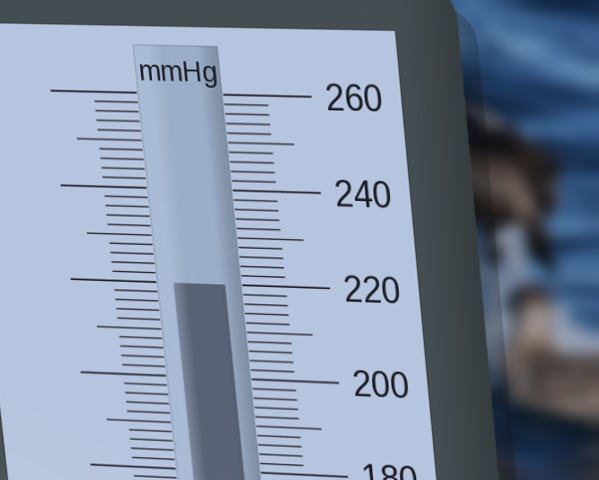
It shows 220 mmHg
